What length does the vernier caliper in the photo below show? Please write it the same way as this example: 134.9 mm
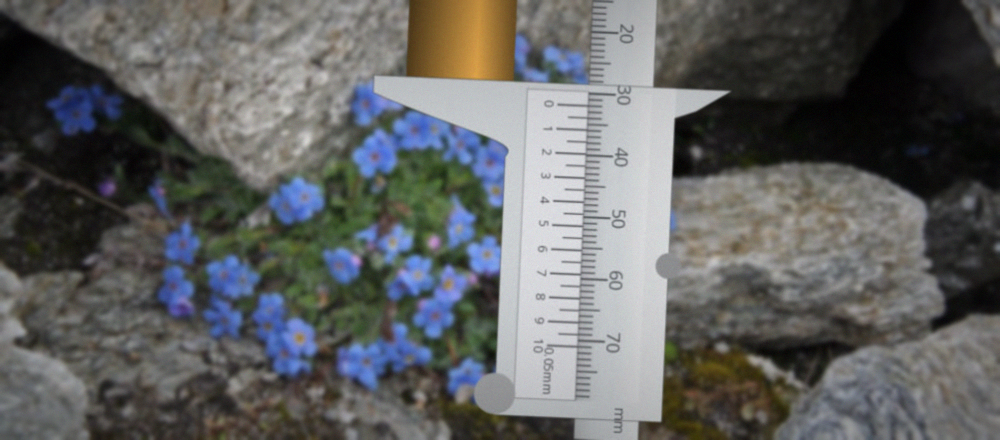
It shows 32.0 mm
